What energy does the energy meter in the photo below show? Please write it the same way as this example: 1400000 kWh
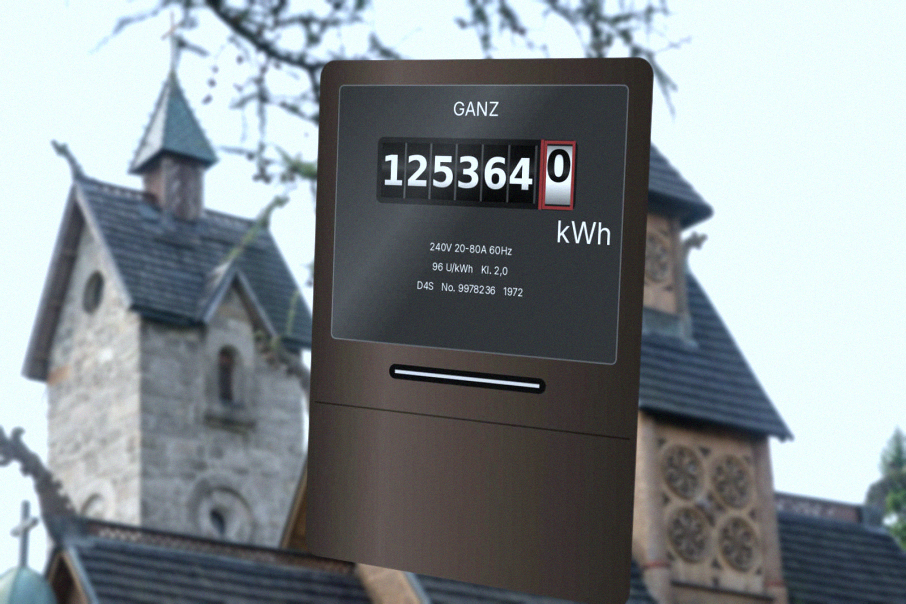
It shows 125364.0 kWh
